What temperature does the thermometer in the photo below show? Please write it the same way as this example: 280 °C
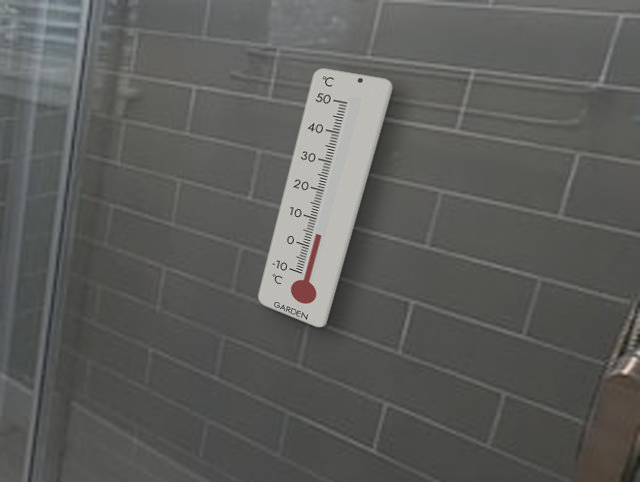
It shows 5 °C
